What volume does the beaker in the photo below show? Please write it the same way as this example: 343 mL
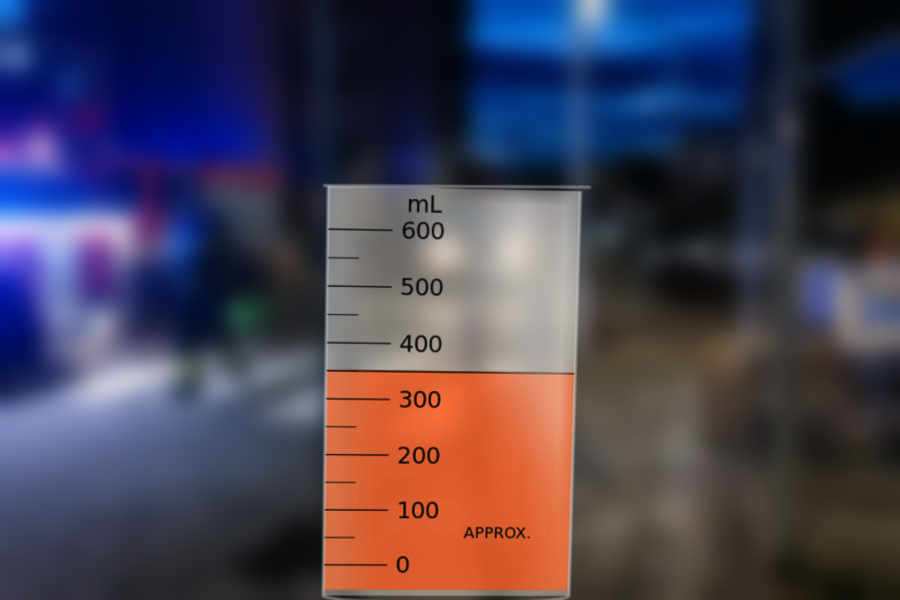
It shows 350 mL
